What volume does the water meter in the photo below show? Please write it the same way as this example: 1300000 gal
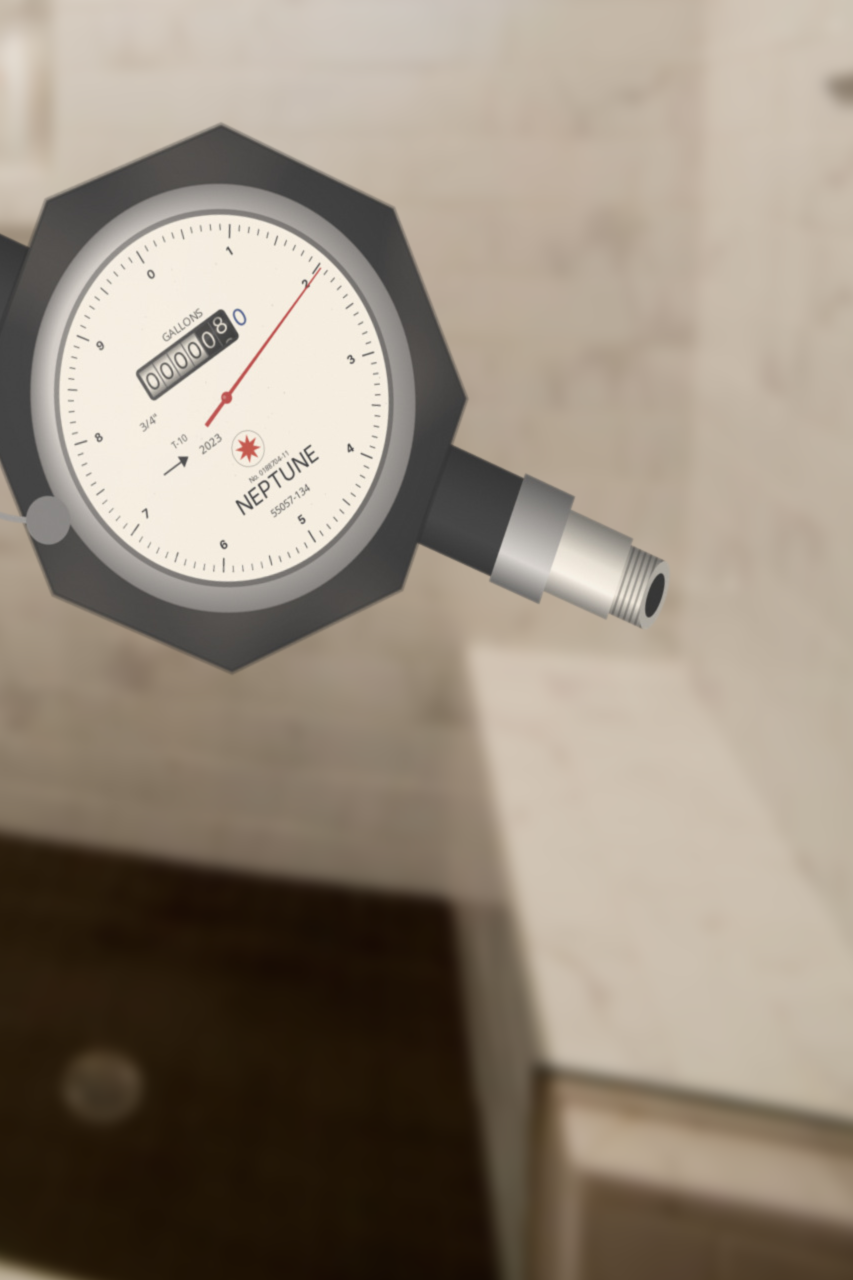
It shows 82.0 gal
